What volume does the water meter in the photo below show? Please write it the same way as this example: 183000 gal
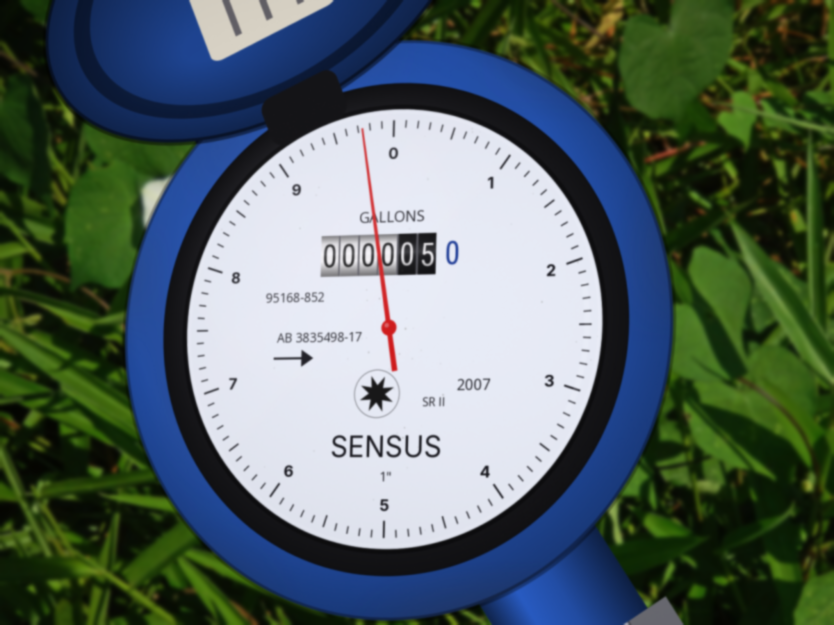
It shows 49.7 gal
